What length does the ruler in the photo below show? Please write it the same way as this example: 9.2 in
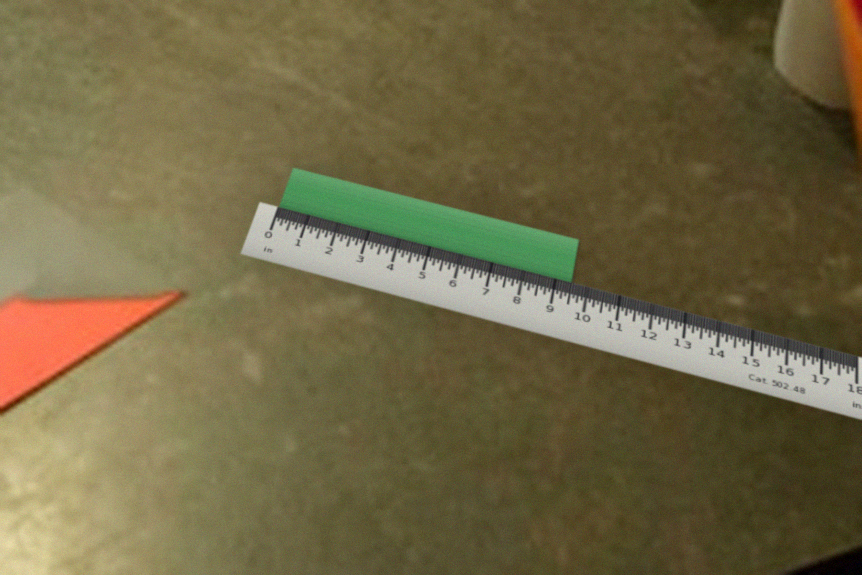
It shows 9.5 in
